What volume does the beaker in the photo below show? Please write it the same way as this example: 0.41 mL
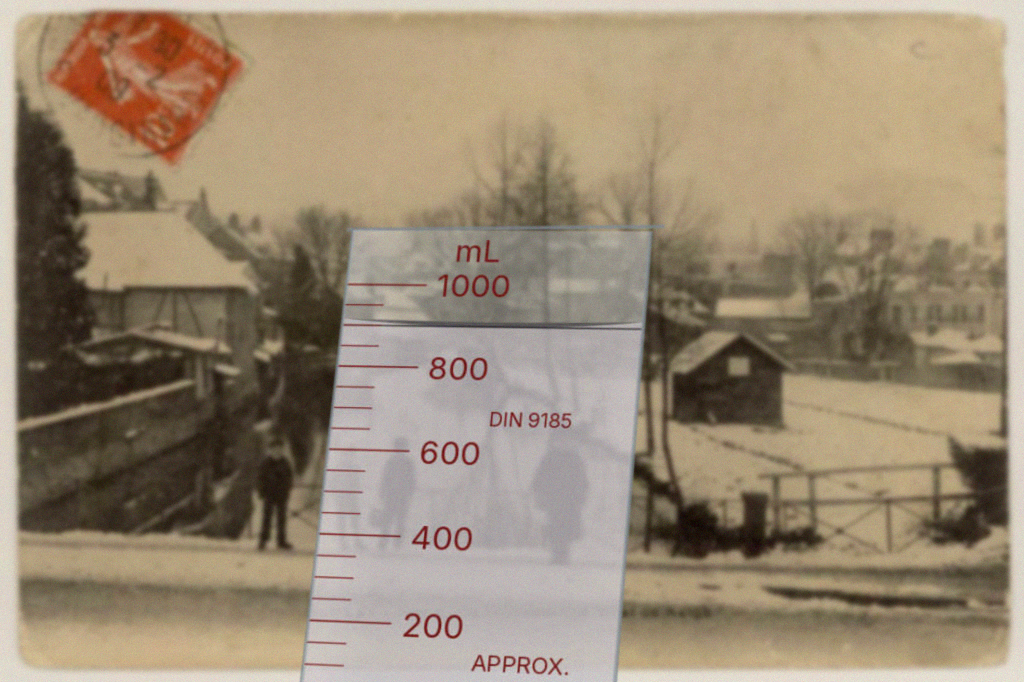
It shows 900 mL
